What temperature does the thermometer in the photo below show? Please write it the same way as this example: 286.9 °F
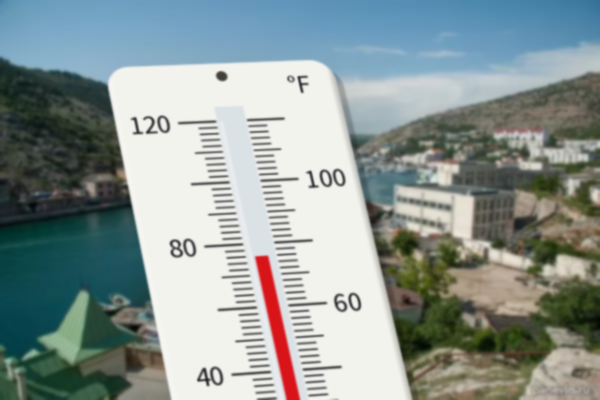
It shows 76 °F
